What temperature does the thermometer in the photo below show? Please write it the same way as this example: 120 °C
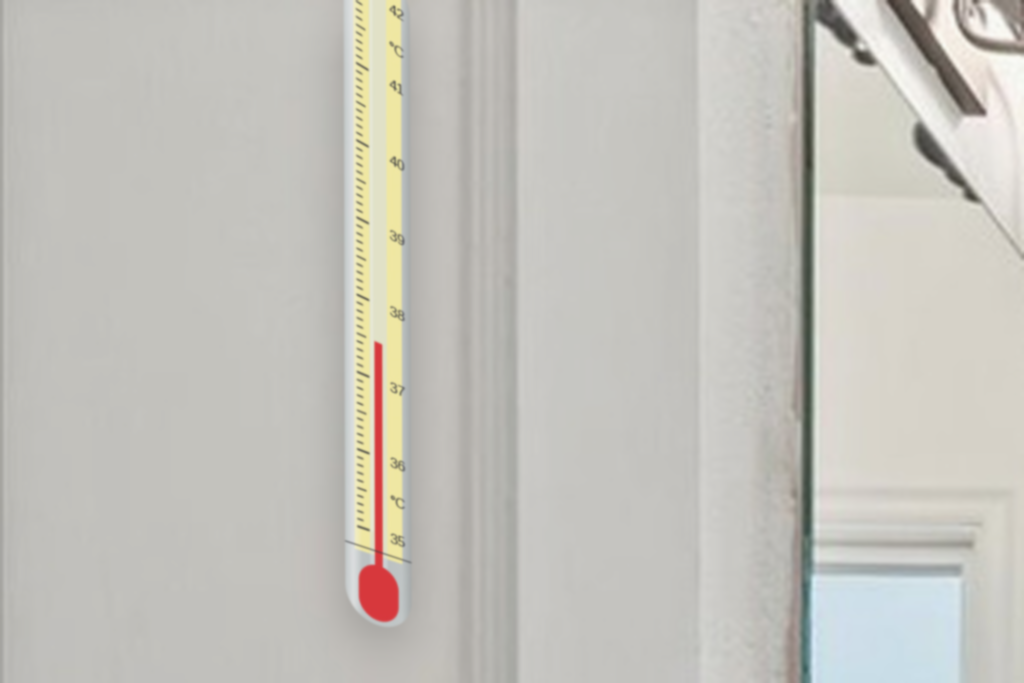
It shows 37.5 °C
